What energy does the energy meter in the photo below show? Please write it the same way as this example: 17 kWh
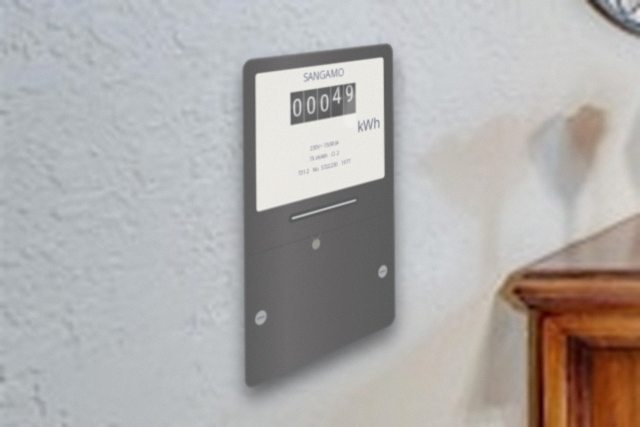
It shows 49 kWh
